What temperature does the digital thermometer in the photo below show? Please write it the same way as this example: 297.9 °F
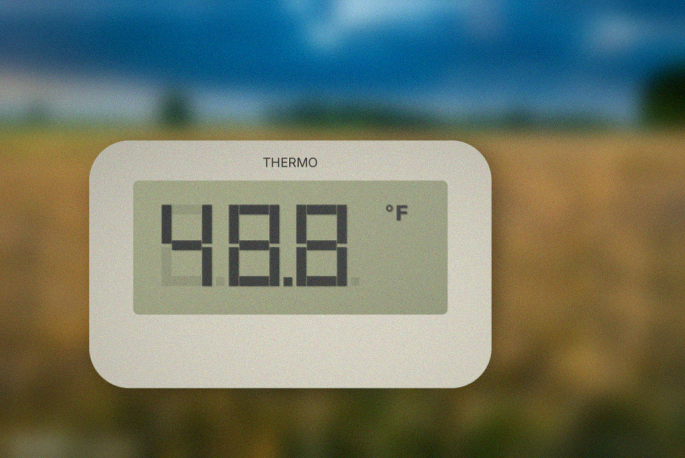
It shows 48.8 °F
